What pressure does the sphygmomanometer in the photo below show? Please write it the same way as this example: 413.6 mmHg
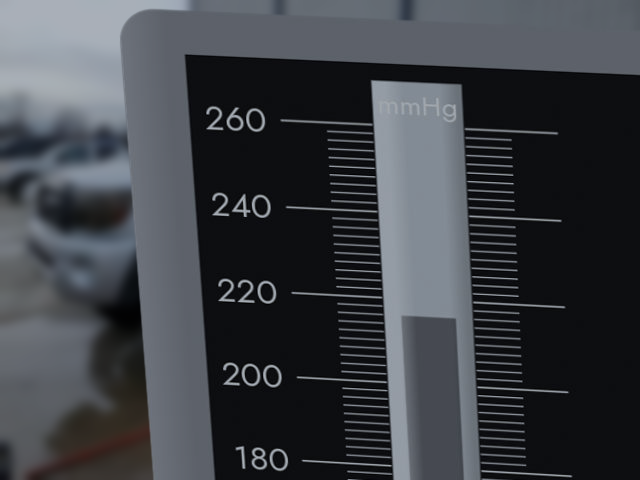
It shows 216 mmHg
